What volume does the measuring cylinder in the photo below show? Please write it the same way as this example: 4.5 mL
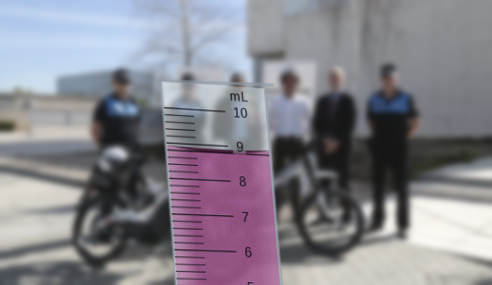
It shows 8.8 mL
